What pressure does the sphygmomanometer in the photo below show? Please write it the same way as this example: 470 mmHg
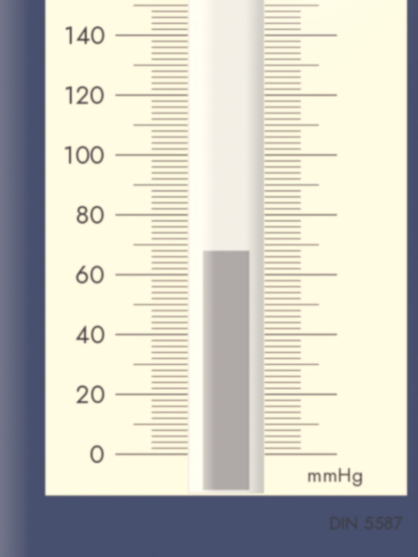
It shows 68 mmHg
